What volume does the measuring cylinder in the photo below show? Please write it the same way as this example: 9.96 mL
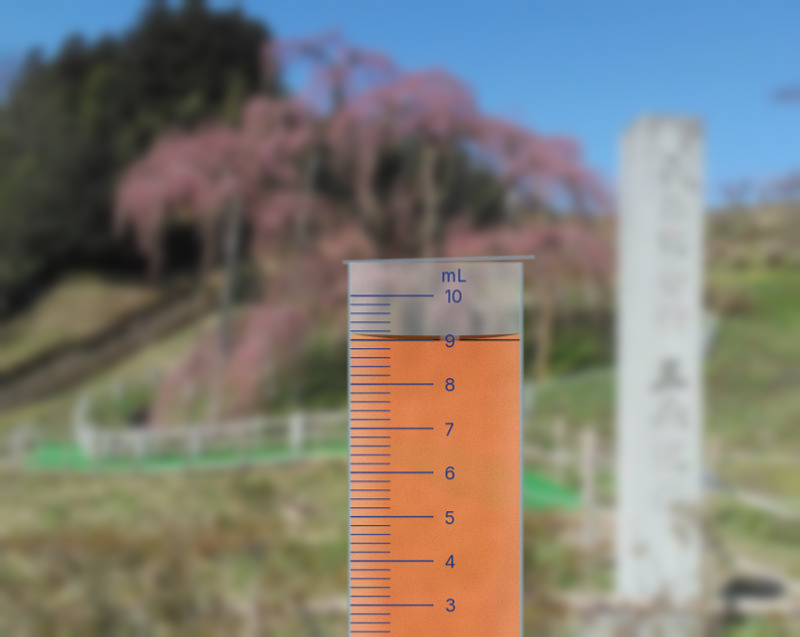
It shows 9 mL
